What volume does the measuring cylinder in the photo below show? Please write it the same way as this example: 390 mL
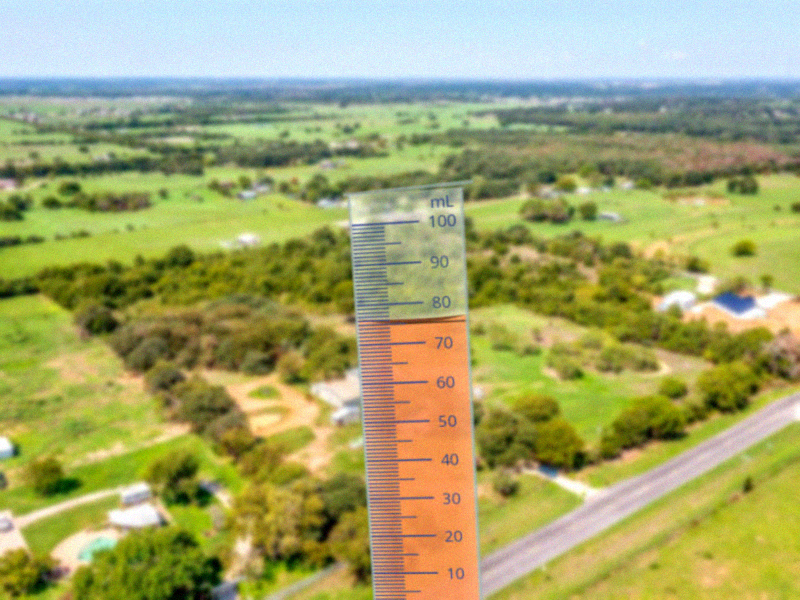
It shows 75 mL
